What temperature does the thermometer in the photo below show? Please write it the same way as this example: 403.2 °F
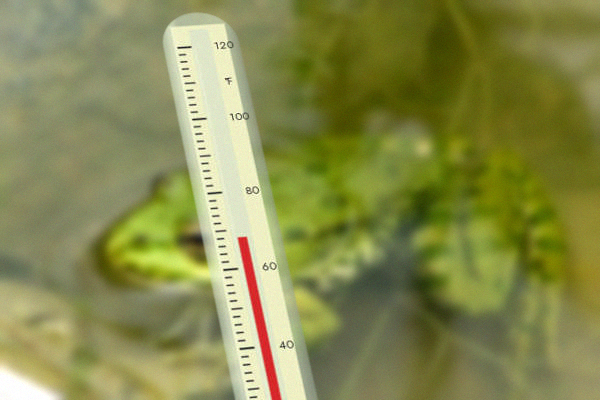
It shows 68 °F
